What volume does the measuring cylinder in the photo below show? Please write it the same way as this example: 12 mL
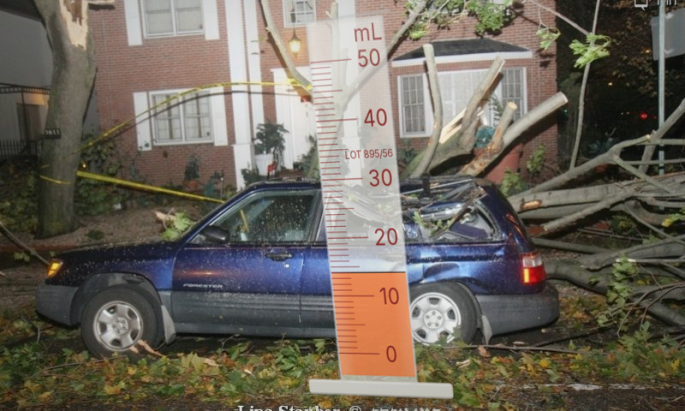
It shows 14 mL
